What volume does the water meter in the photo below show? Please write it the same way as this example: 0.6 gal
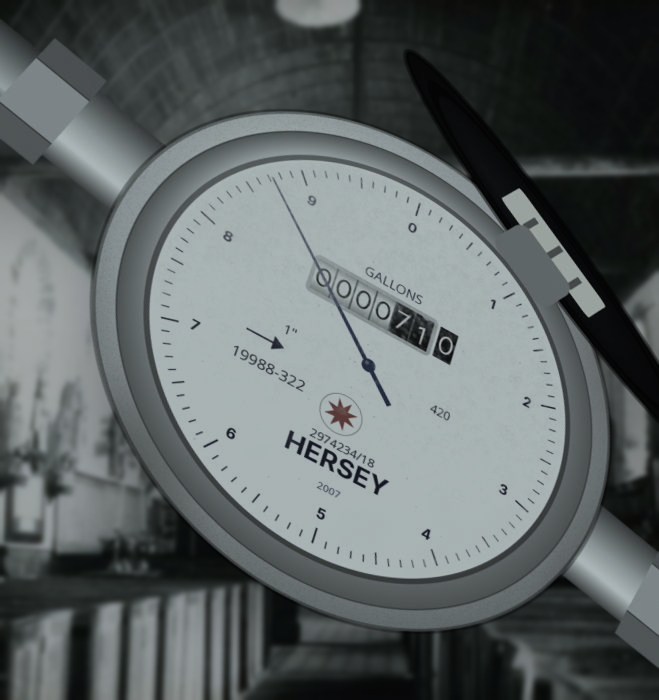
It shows 708.7 gal
